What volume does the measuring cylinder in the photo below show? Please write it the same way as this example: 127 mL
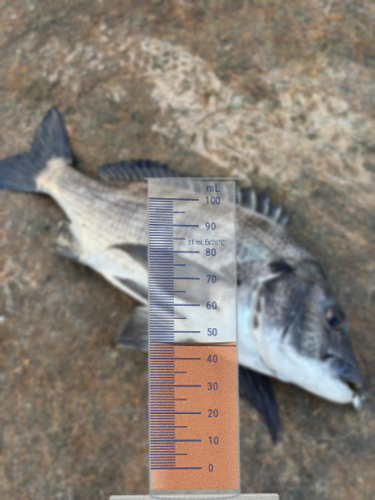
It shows 45 mL
